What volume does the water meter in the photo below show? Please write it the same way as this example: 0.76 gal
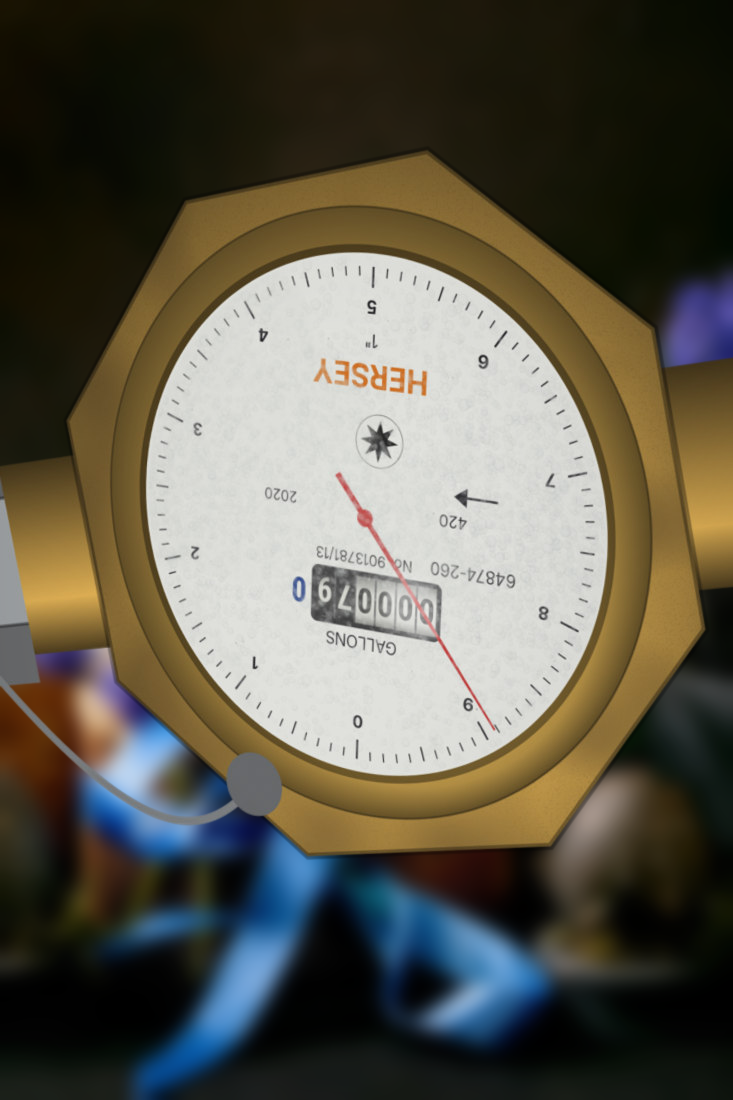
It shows 788.9 gal
